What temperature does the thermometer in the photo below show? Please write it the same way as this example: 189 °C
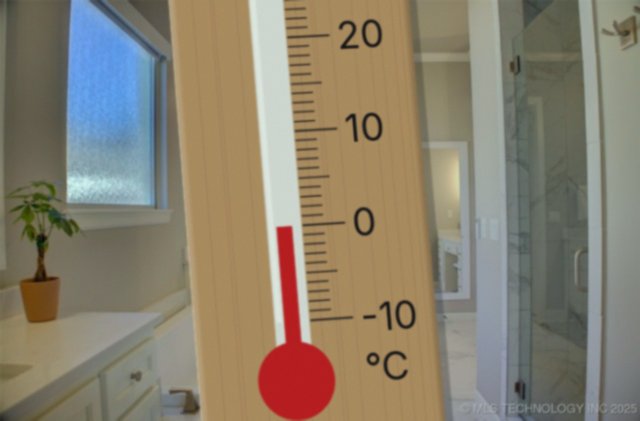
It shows 0 °C
